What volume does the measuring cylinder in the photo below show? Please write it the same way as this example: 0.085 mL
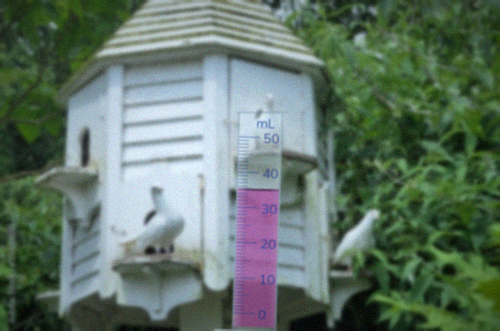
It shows 35 mL
